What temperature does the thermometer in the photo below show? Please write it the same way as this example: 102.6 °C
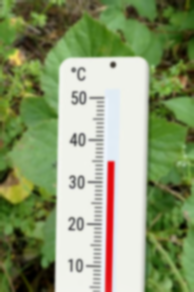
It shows 35 °C
